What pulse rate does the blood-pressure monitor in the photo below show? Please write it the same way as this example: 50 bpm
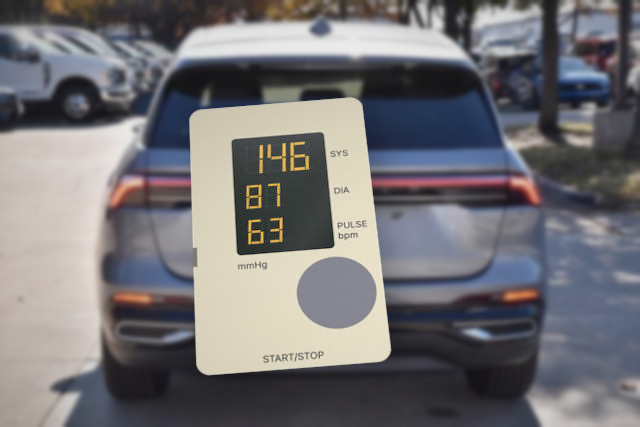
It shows 63 bpm
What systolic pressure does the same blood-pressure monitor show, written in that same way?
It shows 146 mmHg
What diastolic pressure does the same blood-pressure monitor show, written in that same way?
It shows 87 mmHg
